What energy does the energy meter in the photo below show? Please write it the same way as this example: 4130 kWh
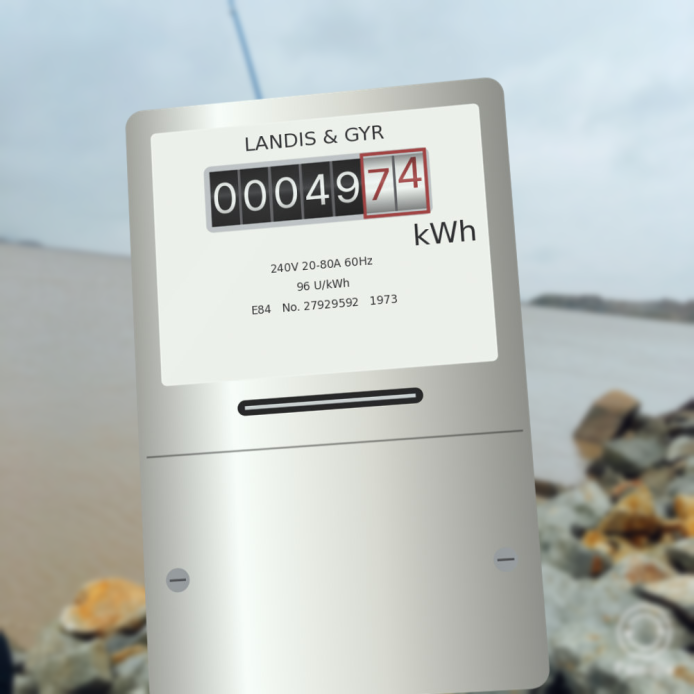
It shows 49.74 kWh
